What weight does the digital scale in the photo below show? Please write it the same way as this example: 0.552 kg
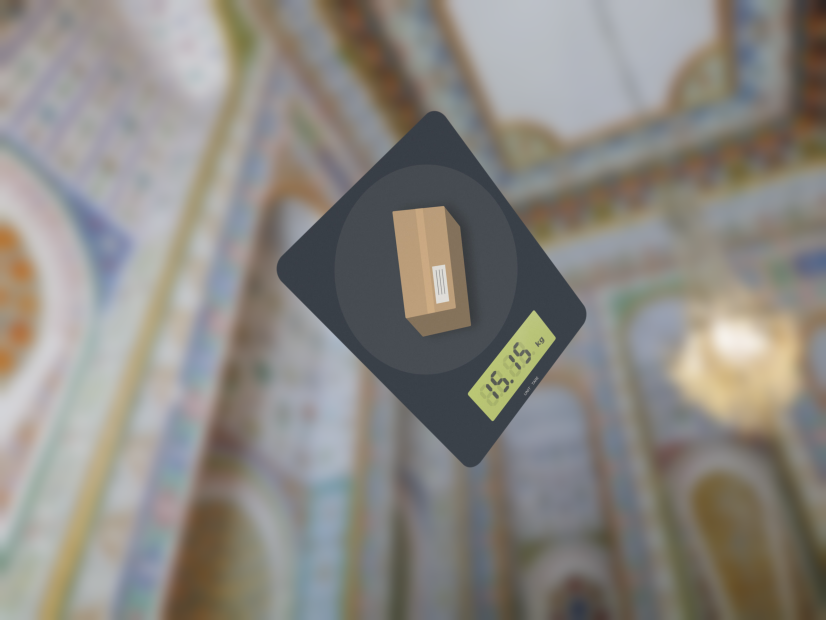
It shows 15.15 kg
